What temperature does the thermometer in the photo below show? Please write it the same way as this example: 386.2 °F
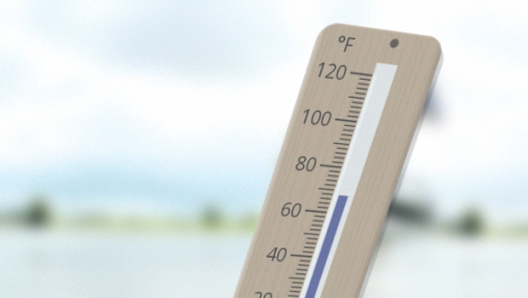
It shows 68 °F
